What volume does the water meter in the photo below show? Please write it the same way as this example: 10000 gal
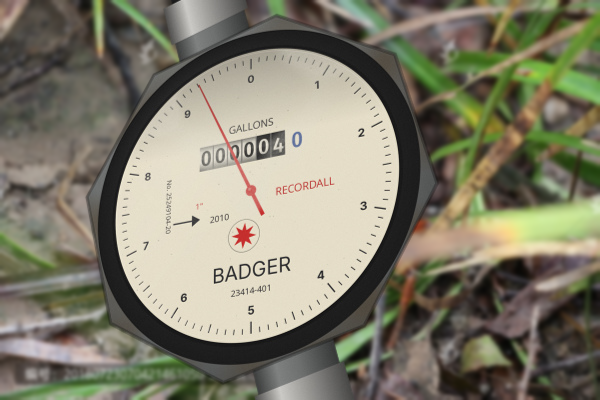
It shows 39.3 gal
